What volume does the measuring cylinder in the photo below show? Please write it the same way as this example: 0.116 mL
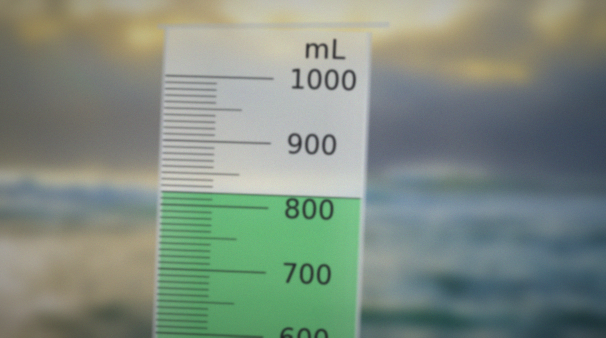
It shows 820 mL
